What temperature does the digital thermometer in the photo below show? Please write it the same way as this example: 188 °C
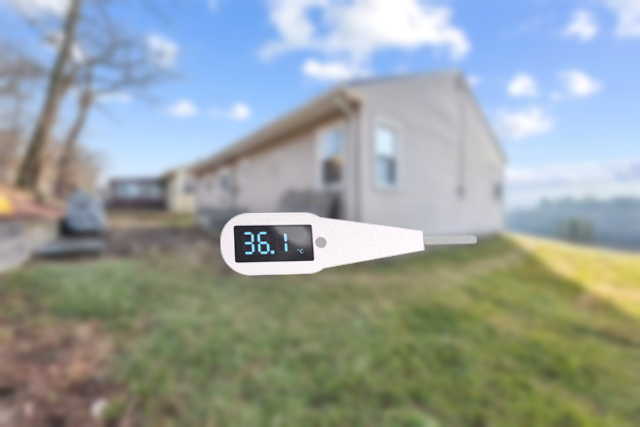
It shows 36.1 °C
